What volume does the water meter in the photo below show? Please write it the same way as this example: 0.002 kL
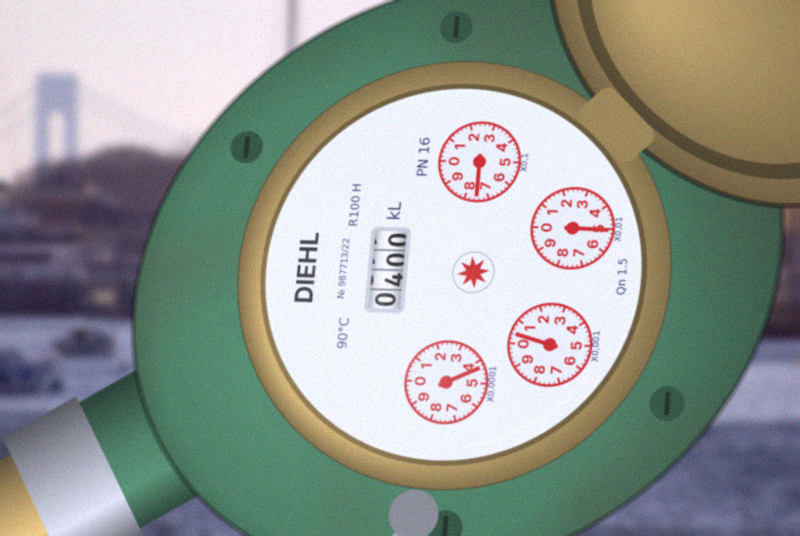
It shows 399.7504 kL
